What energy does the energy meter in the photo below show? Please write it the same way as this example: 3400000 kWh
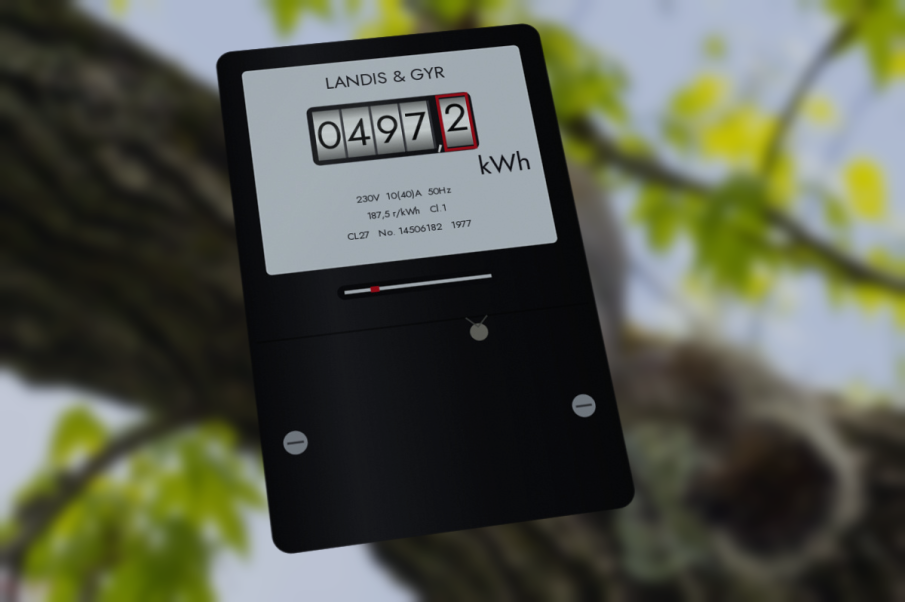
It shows 497.2 kWh
